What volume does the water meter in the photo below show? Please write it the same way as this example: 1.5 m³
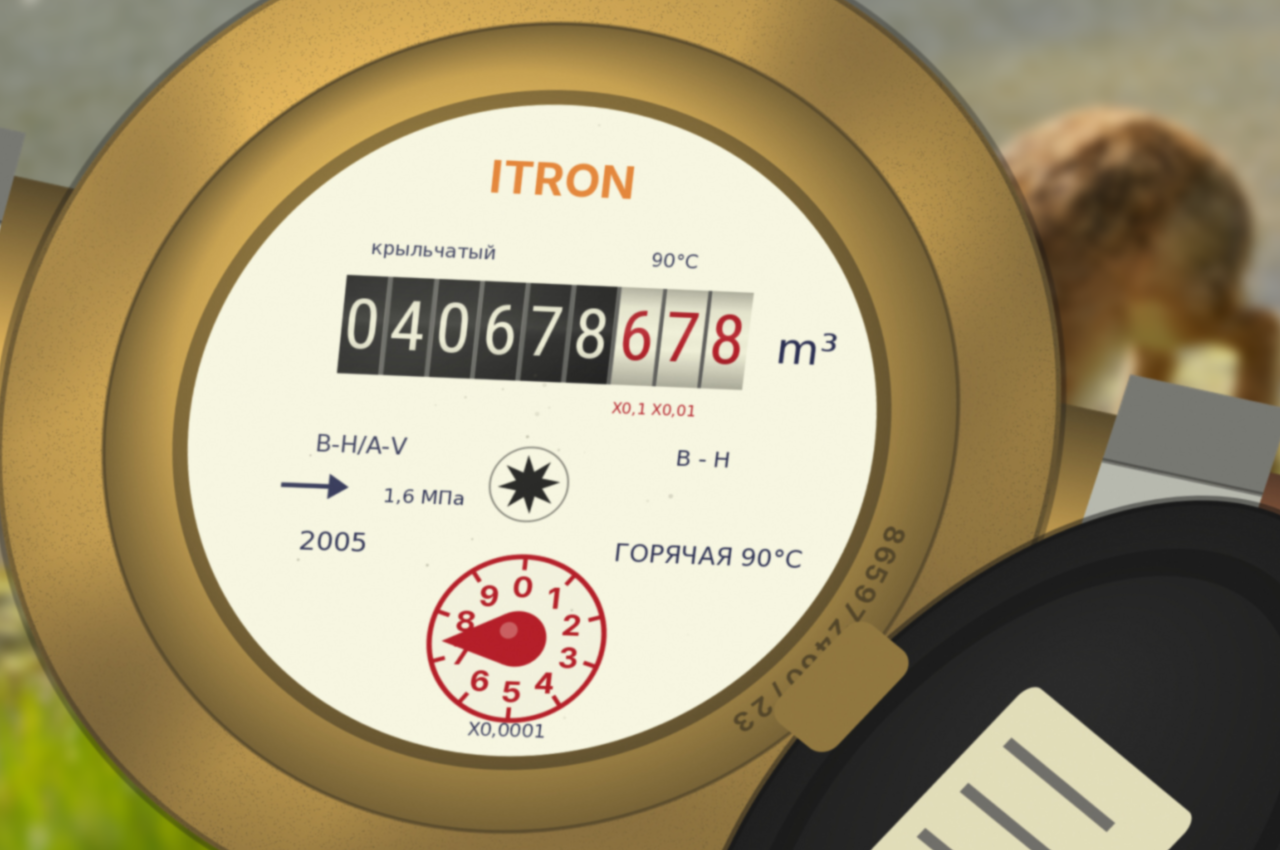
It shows 40678.6787 m³
